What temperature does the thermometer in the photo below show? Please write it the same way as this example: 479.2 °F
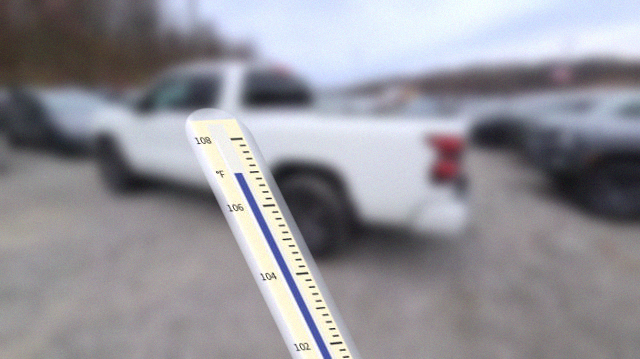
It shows 107 °F
